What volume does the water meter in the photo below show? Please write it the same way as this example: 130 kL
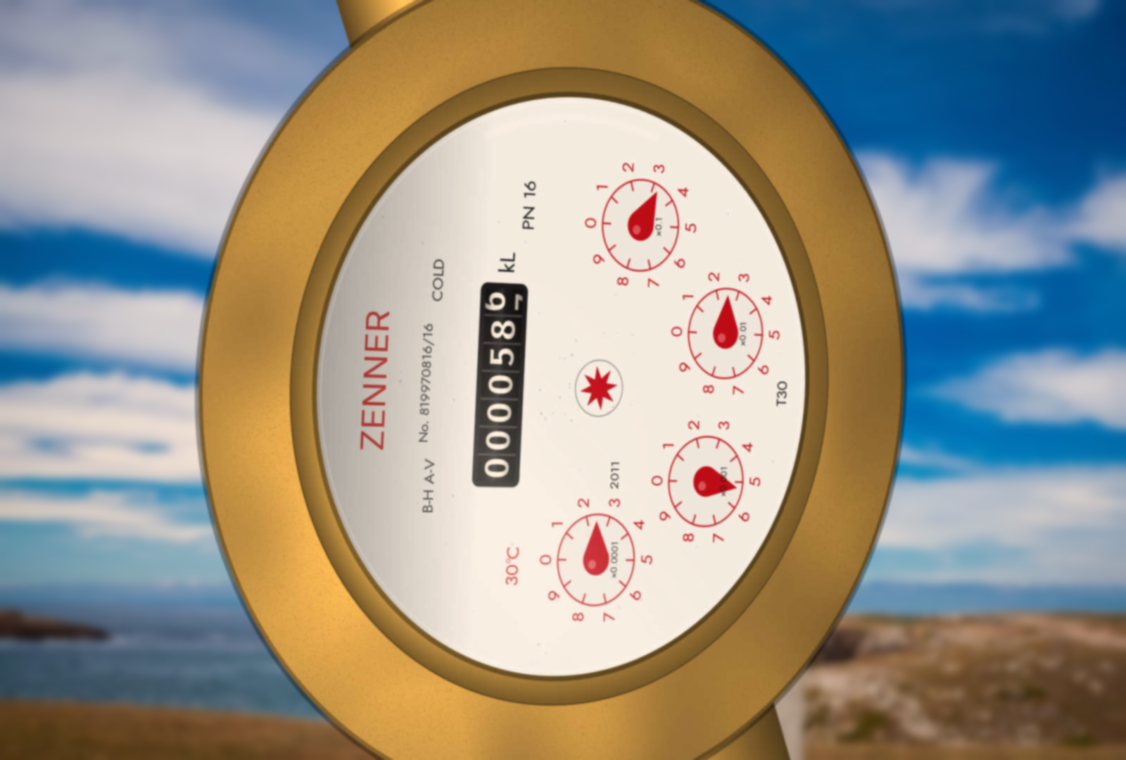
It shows 586.3252 kL
